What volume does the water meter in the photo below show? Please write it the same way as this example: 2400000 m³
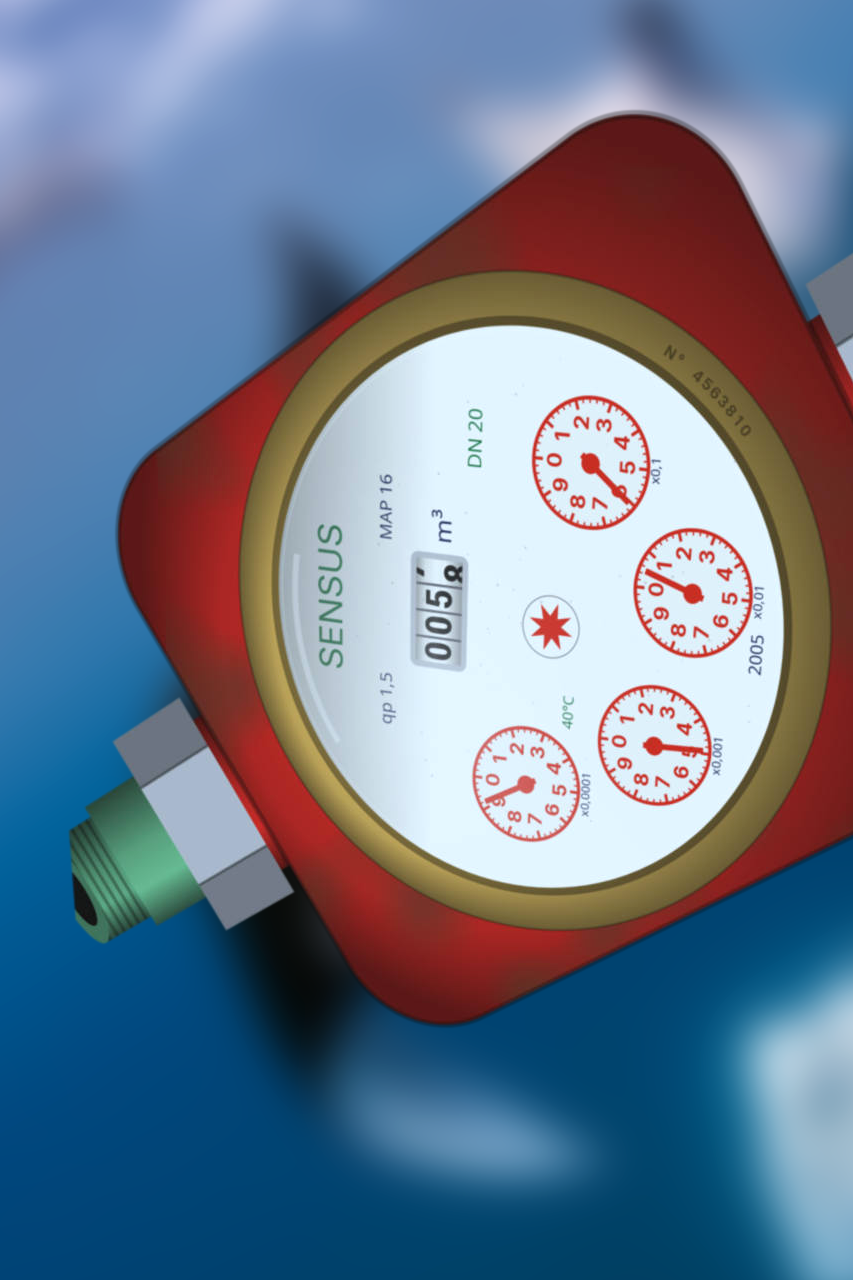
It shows 57.6049 m³
